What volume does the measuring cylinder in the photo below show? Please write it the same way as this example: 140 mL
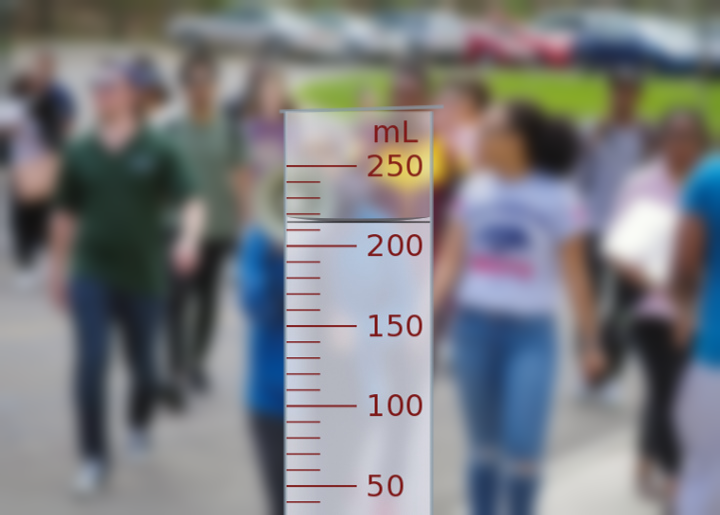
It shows 215 mL
